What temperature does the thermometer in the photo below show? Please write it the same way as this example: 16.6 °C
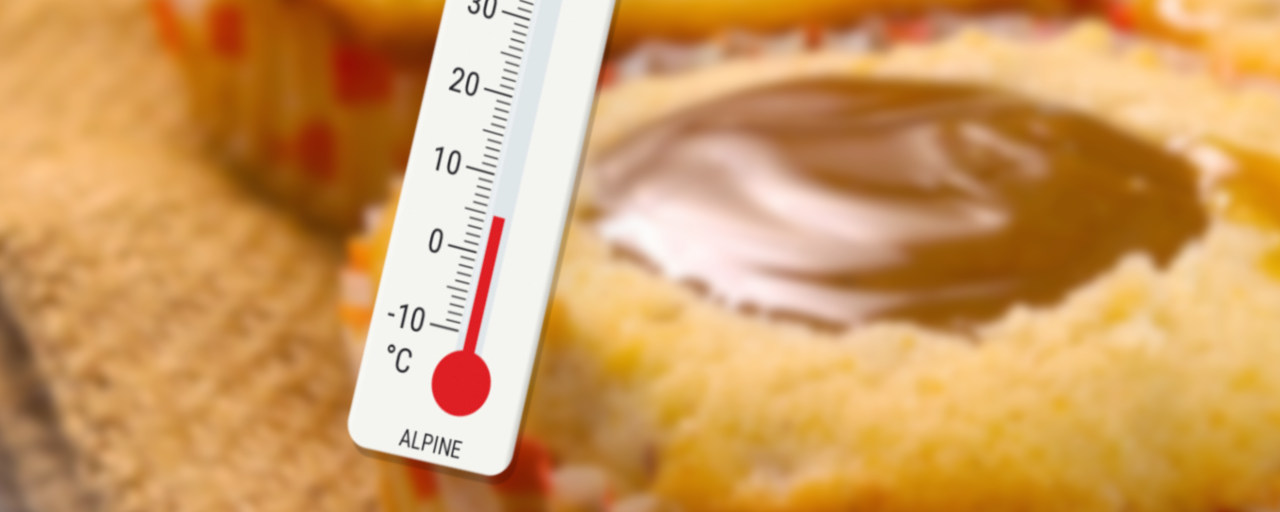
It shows 5 °C
